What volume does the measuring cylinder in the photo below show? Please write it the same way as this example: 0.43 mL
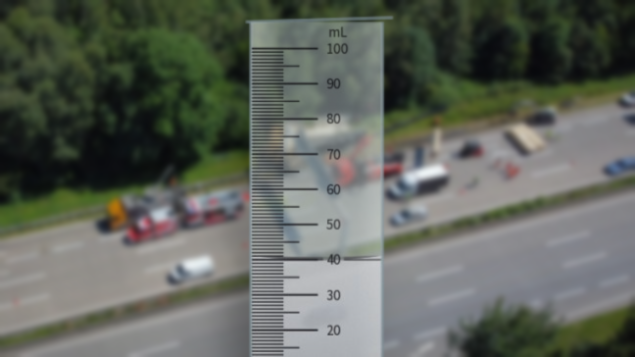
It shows 40 mL
